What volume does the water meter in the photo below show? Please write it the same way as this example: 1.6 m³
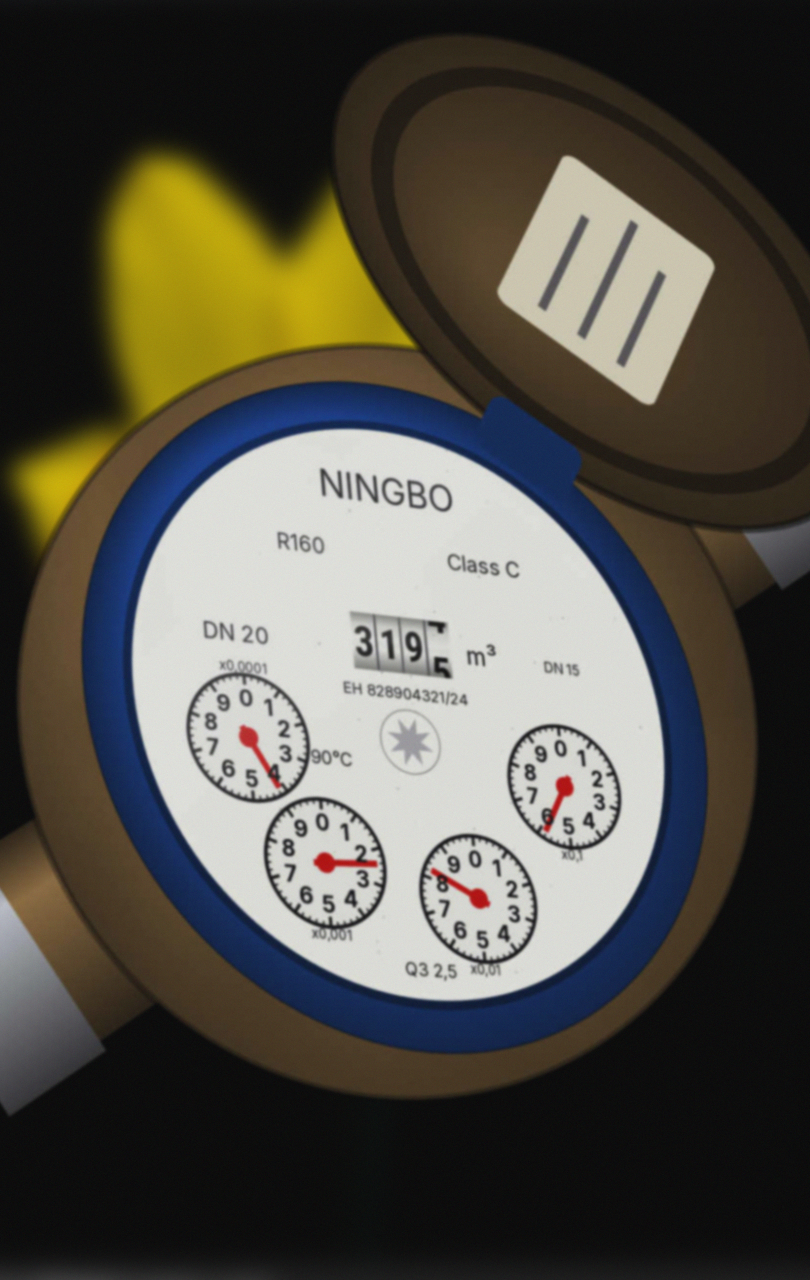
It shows 3194.5824 m³
